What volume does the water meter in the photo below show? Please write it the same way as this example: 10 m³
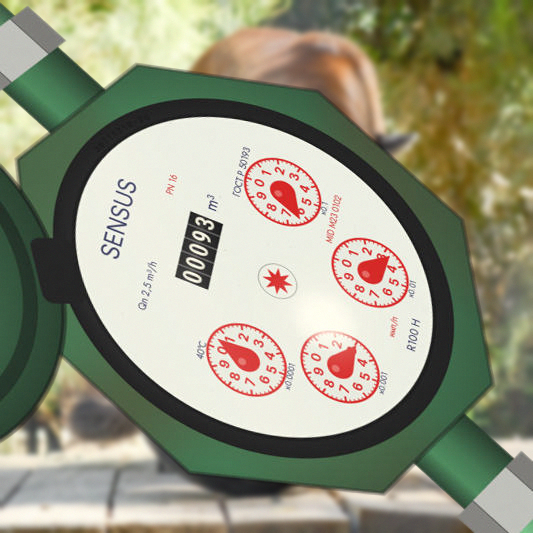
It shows 93.6330 m³
